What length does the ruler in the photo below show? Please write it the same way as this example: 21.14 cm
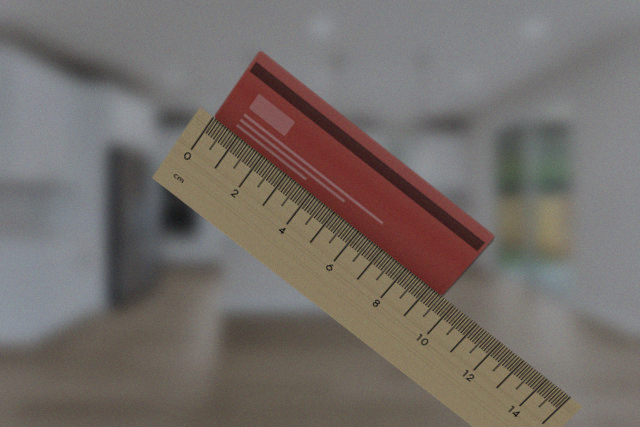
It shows 9.5 cm
